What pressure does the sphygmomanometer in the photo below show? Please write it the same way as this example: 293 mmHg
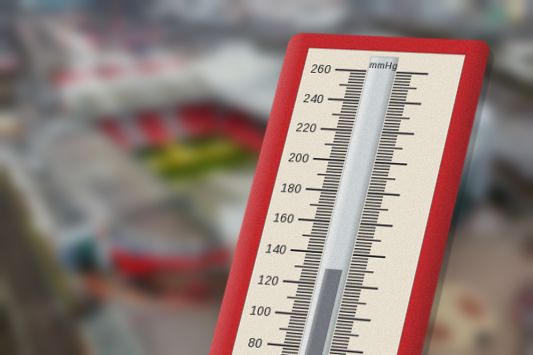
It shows 130 mmHg
